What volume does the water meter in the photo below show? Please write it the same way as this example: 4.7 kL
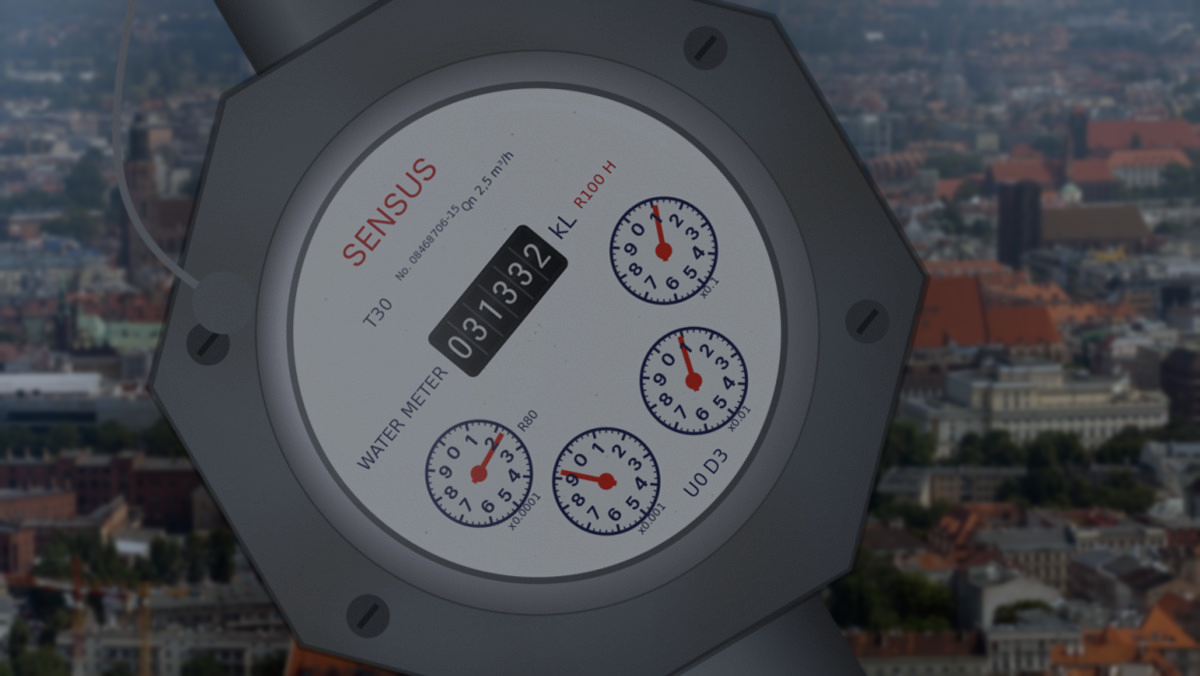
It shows 31332.1092 kL
